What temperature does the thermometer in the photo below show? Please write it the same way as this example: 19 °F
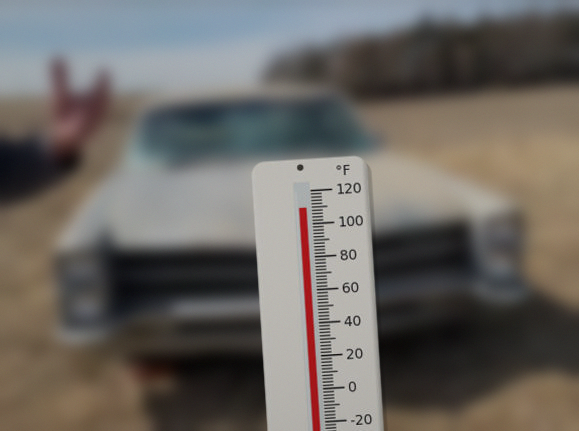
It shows 110 °F
